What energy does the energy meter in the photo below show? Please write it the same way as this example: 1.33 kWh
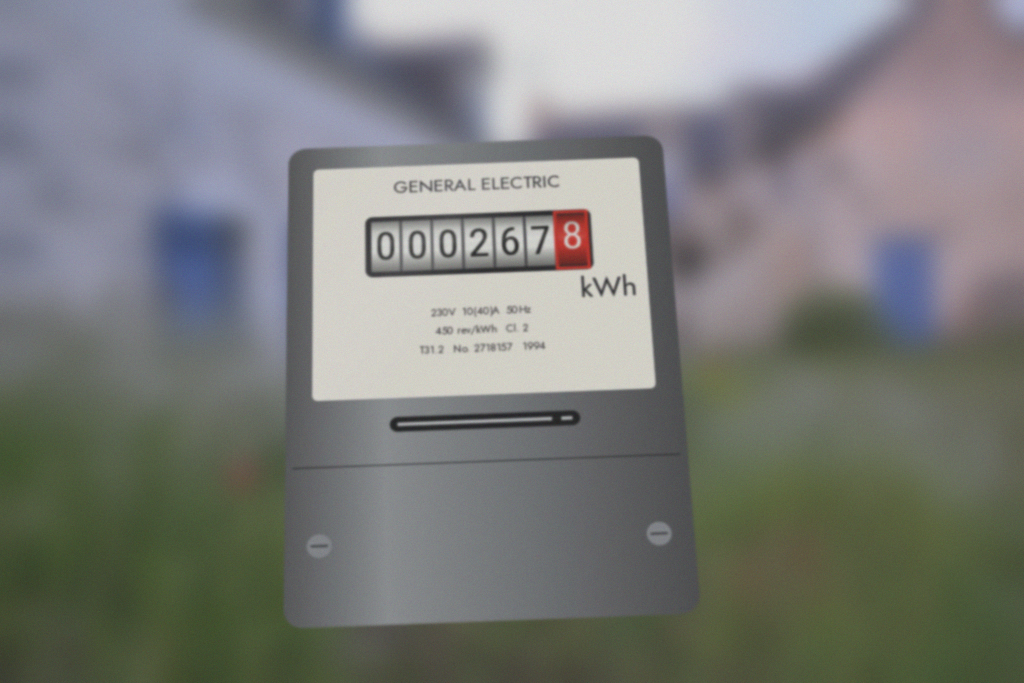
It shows 267.8 kWh
